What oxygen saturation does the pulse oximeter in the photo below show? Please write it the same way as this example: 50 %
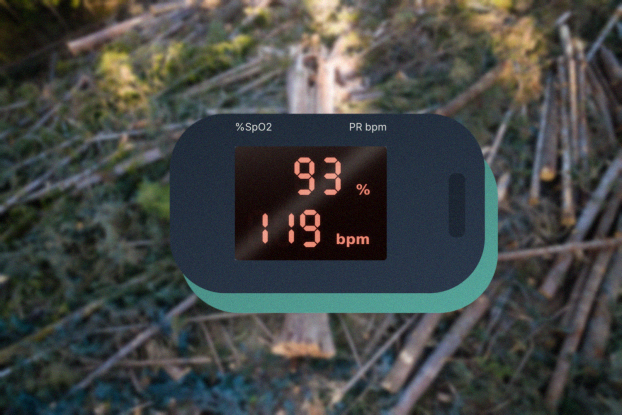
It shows 93 %
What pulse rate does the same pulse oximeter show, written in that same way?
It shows 119 bpm
